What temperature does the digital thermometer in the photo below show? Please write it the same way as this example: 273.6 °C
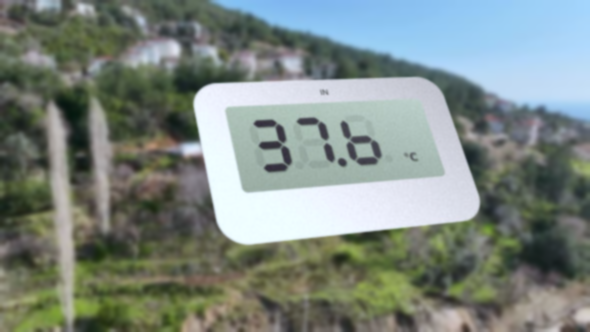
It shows 37.6 °C
